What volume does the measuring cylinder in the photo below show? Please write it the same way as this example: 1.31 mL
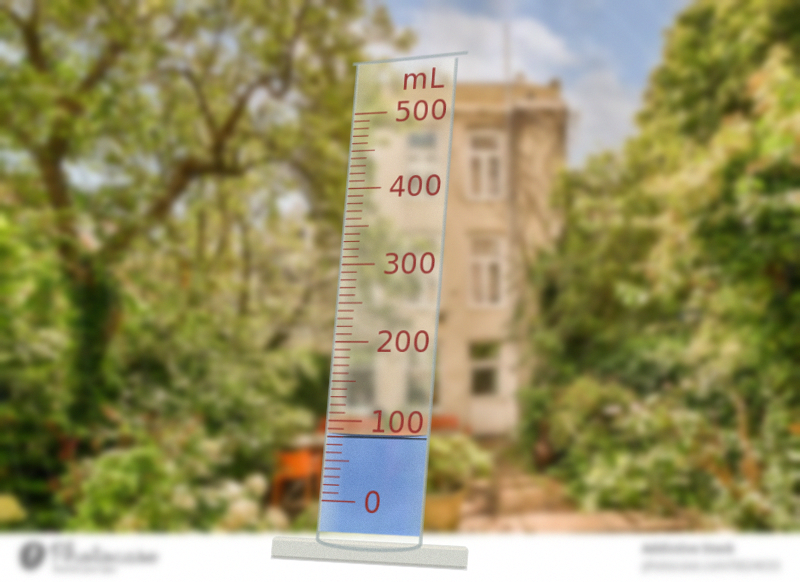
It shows 80 mL
